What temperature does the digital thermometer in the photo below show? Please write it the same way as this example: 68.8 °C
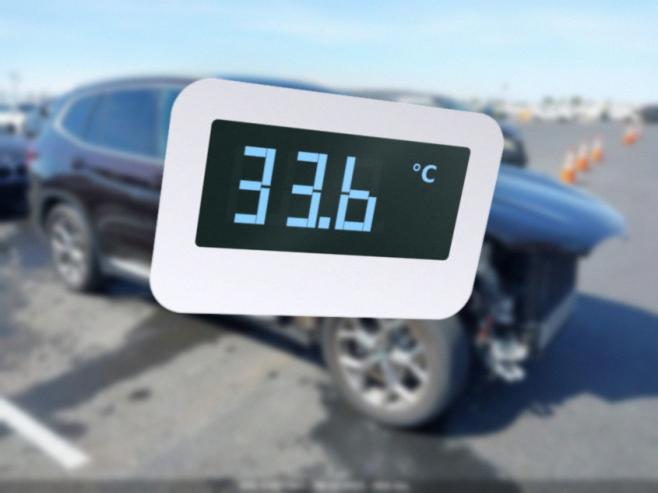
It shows 33.6 °C
